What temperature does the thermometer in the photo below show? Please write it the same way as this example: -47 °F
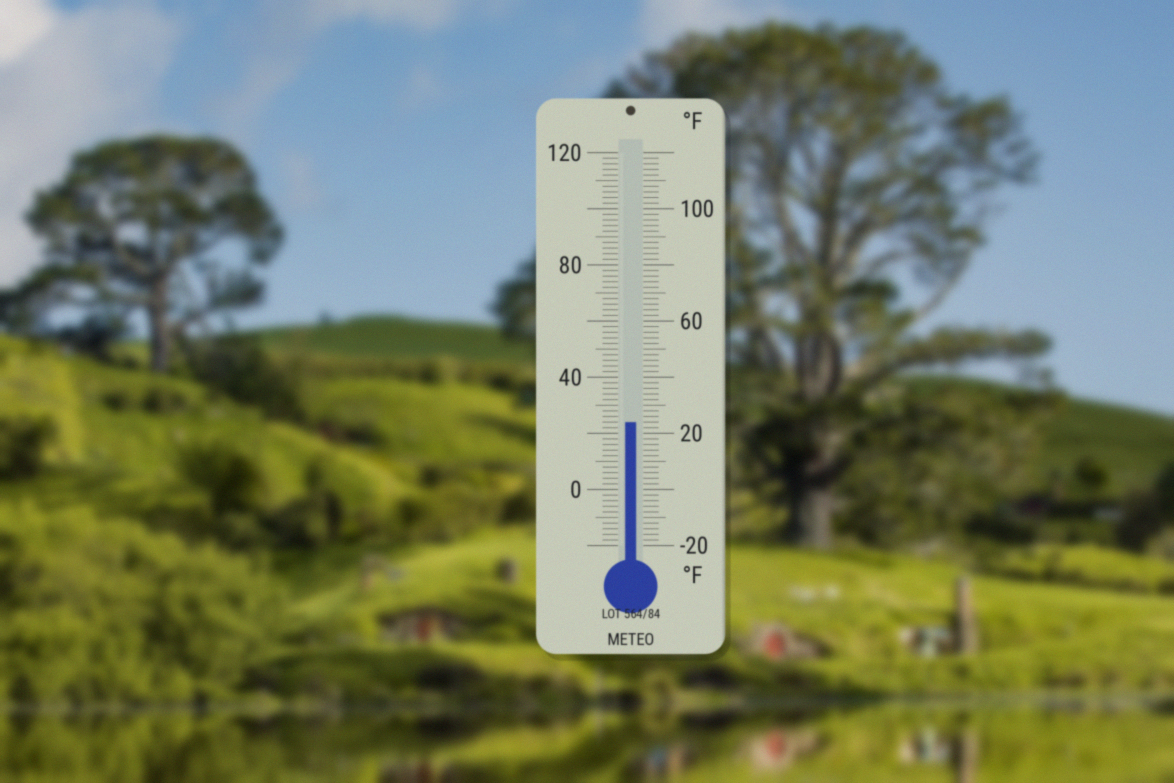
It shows 24 °F
